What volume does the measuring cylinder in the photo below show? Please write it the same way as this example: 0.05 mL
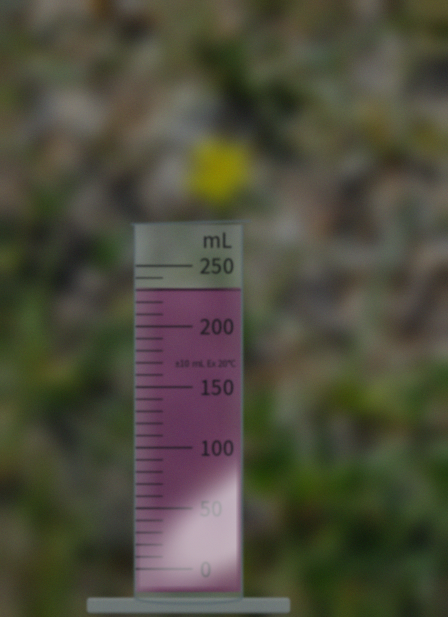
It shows 230 mL
